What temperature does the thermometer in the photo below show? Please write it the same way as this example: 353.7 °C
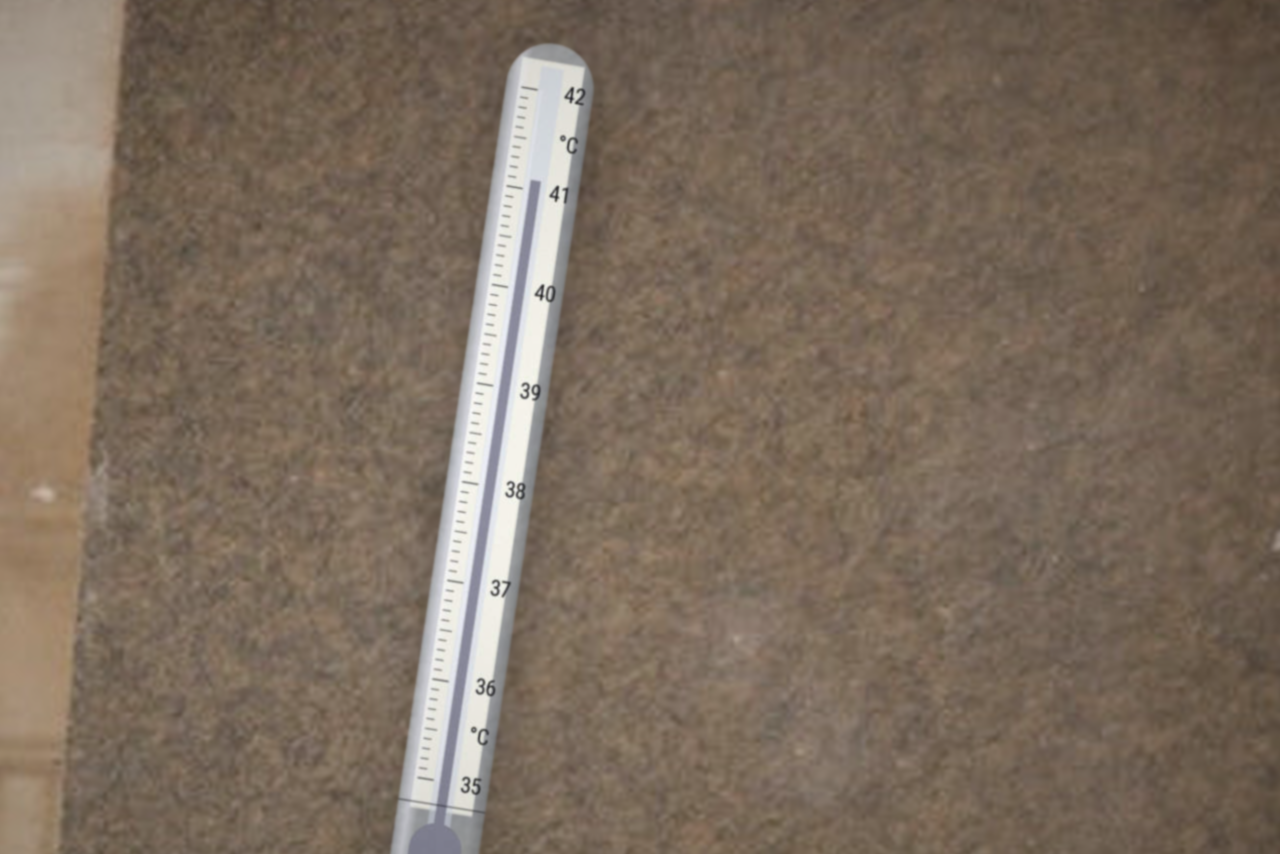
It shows 41.1 °C
